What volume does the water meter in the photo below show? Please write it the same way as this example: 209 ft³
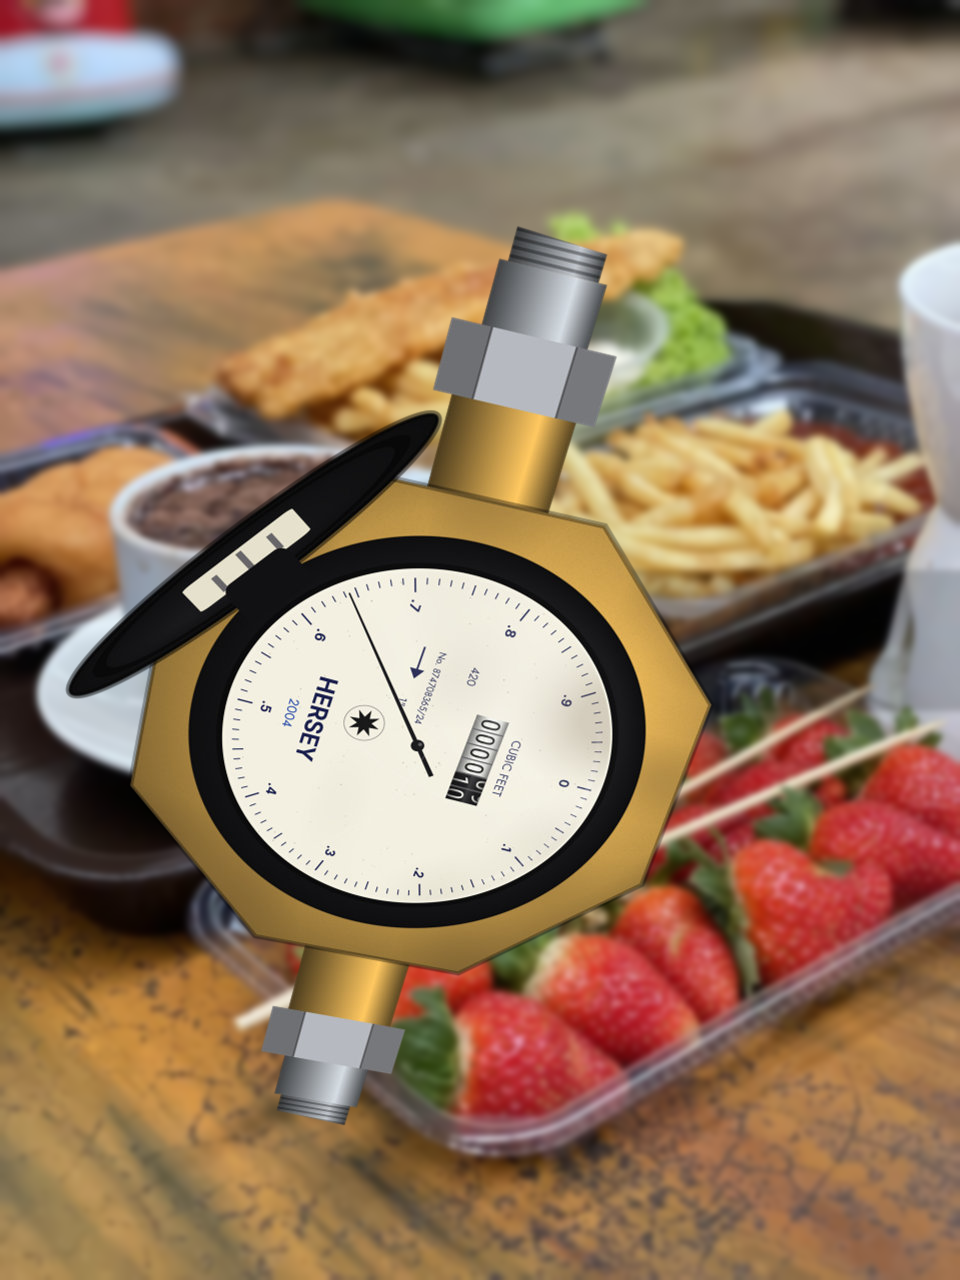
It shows 9.64 ft³
